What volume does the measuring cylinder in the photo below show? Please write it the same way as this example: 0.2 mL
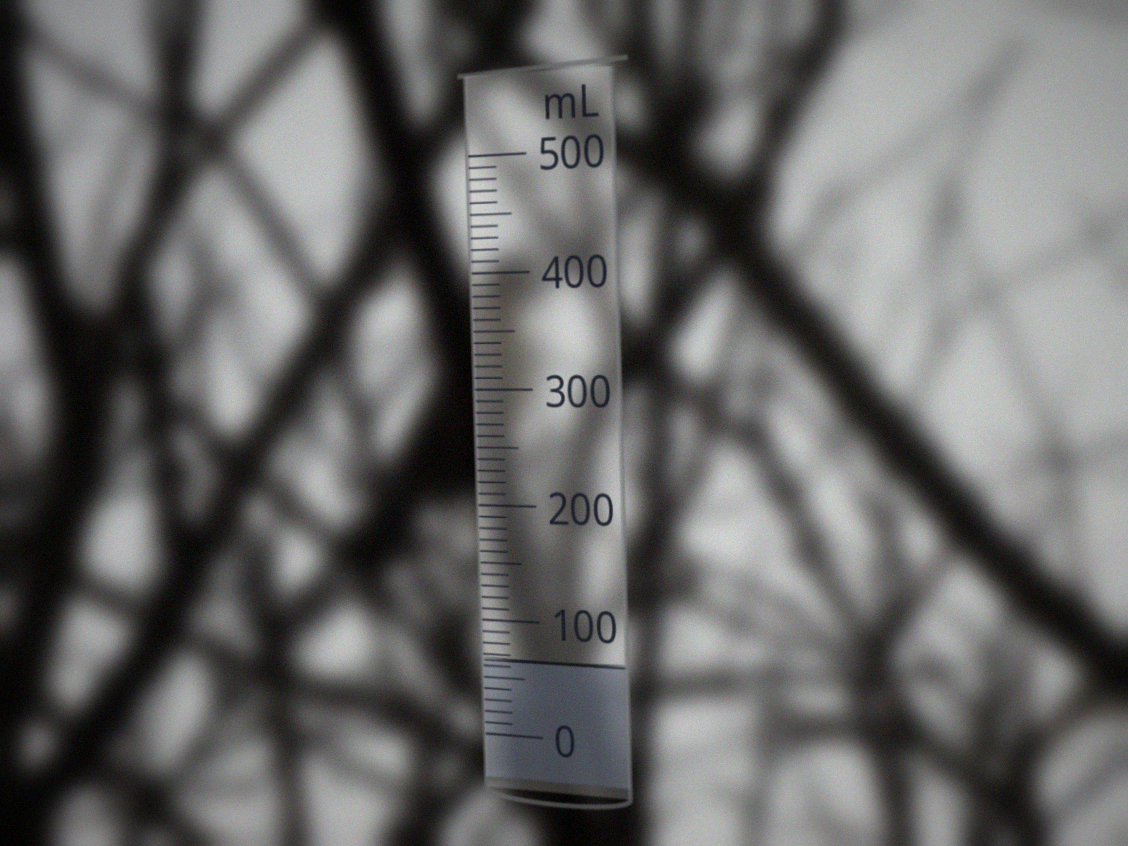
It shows 65 mL
